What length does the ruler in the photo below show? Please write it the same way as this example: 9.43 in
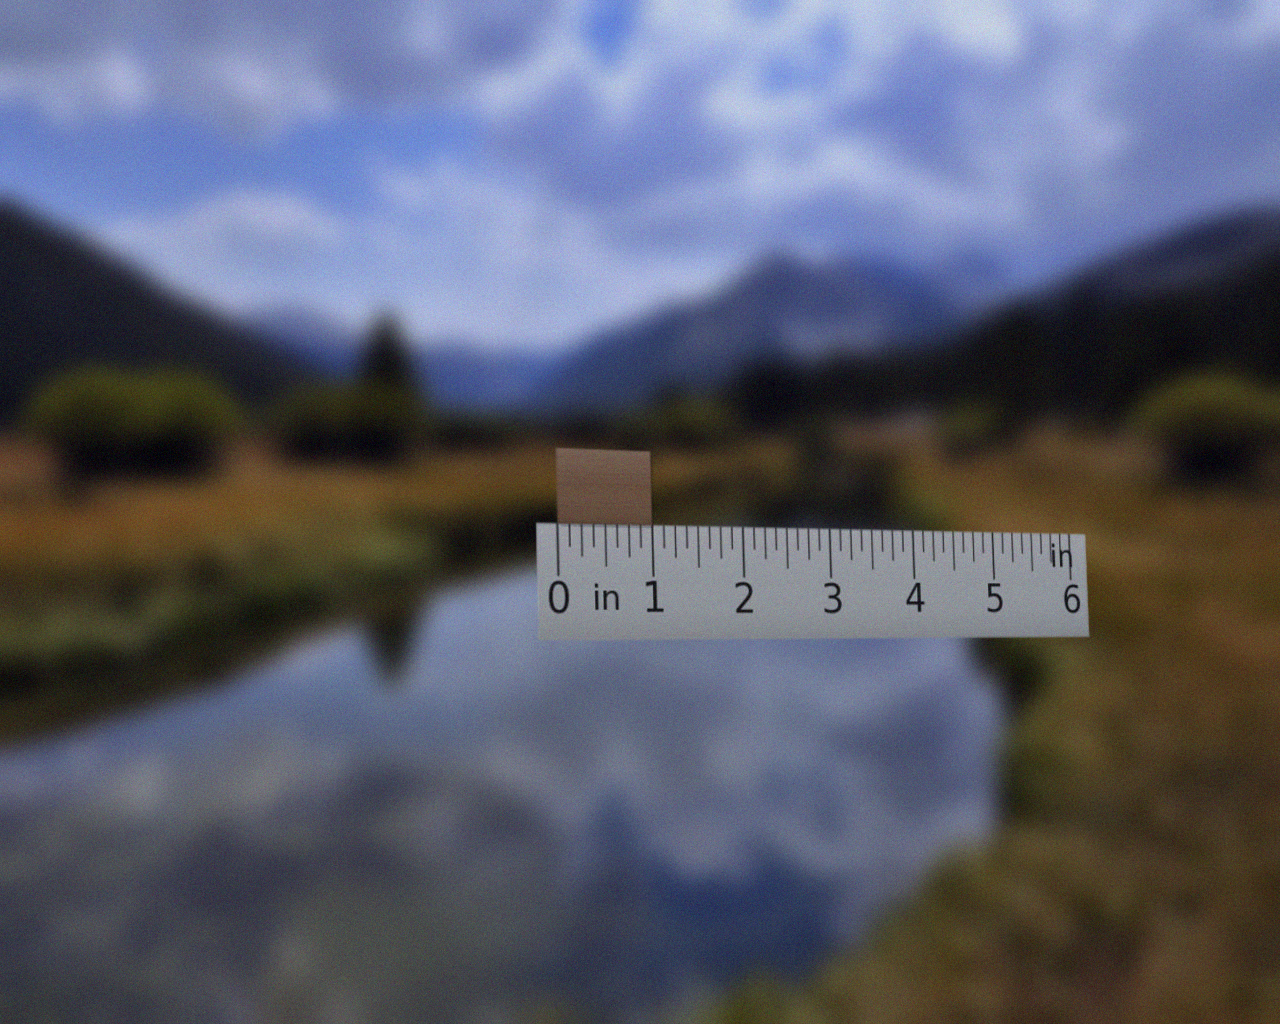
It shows 1 in
